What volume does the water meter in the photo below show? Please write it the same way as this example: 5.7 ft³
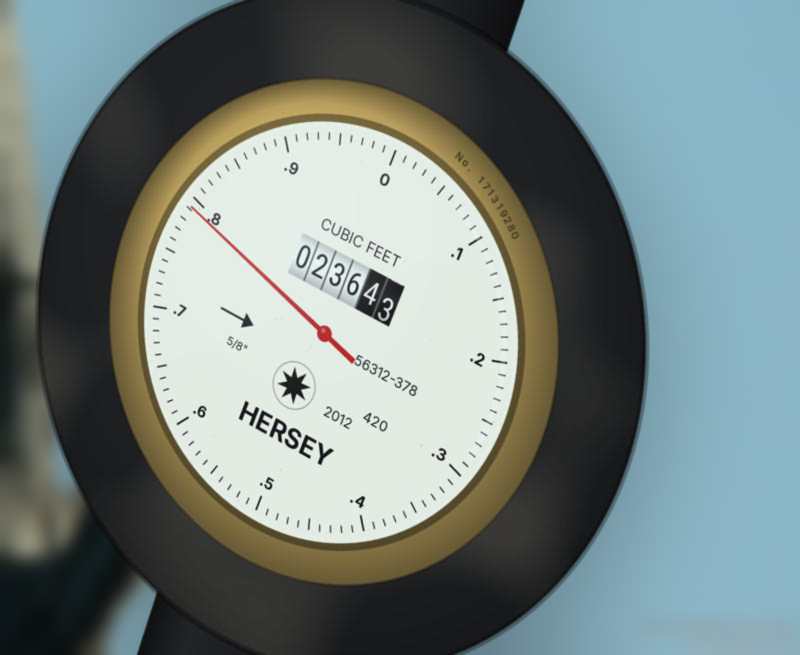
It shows 23642.79 ft³
